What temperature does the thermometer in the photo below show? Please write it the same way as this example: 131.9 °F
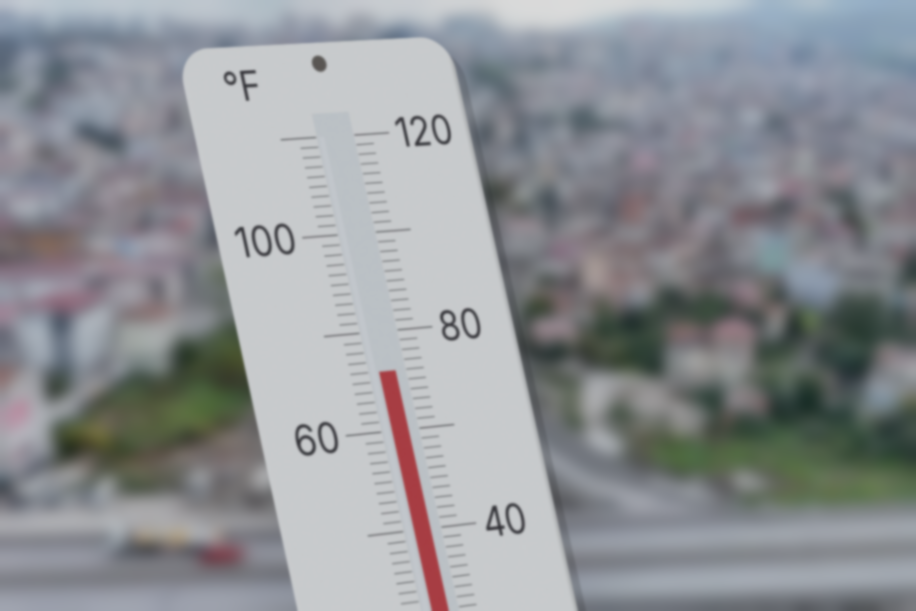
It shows 72 °F
